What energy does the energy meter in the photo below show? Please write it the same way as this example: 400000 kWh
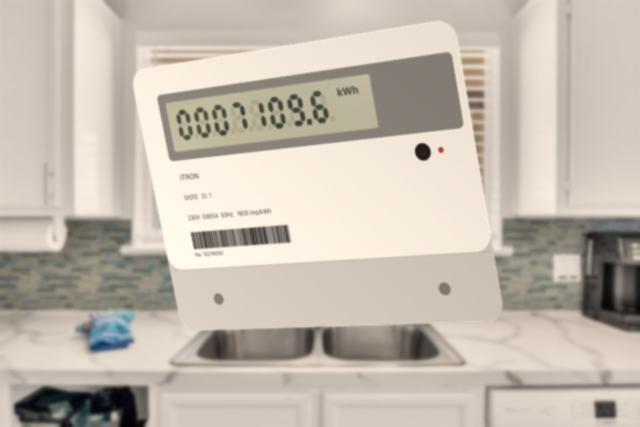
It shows 7109.6 kWh
